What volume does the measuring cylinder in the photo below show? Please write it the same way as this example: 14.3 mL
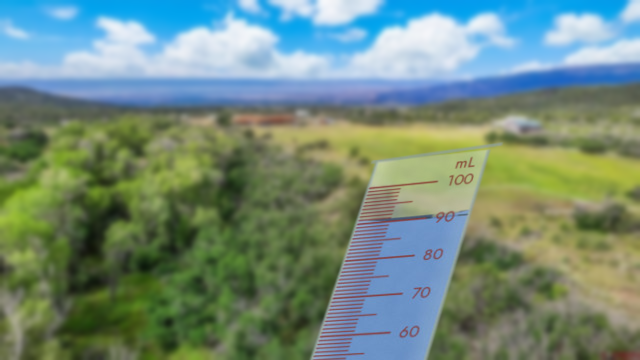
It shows 90 mL
